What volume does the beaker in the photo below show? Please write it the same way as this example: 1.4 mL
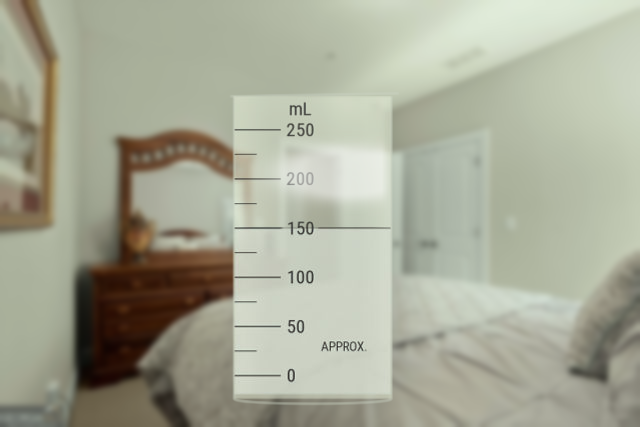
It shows 150 mL
